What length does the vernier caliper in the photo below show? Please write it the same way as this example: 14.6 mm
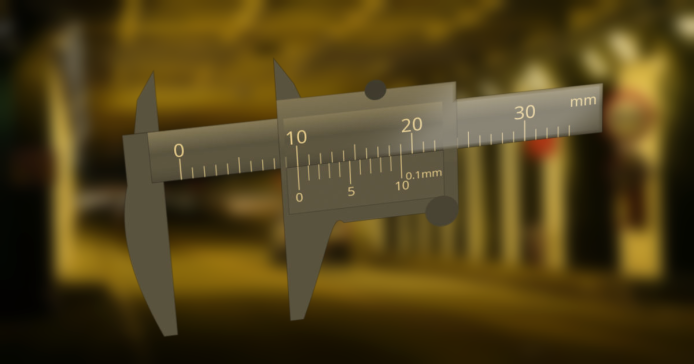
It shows 10.0 mm
